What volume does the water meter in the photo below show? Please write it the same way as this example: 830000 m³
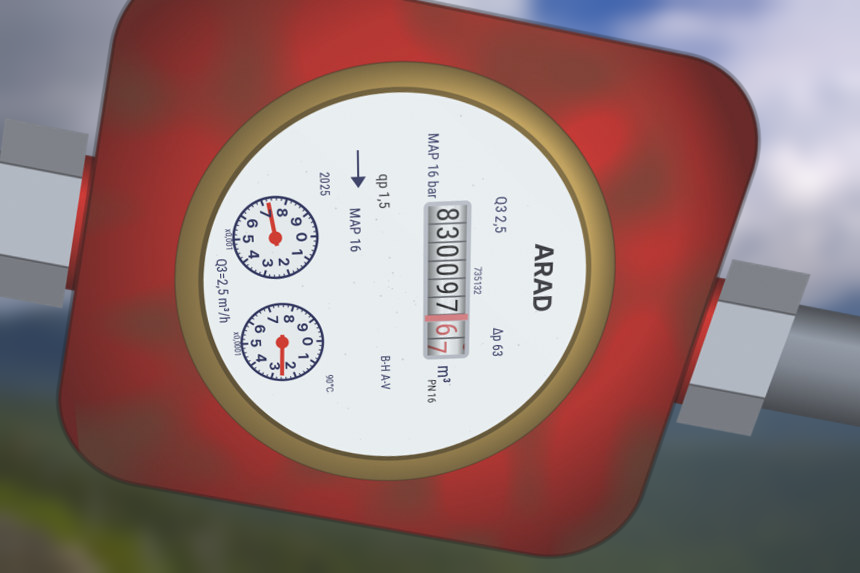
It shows 830097.6672 m³
